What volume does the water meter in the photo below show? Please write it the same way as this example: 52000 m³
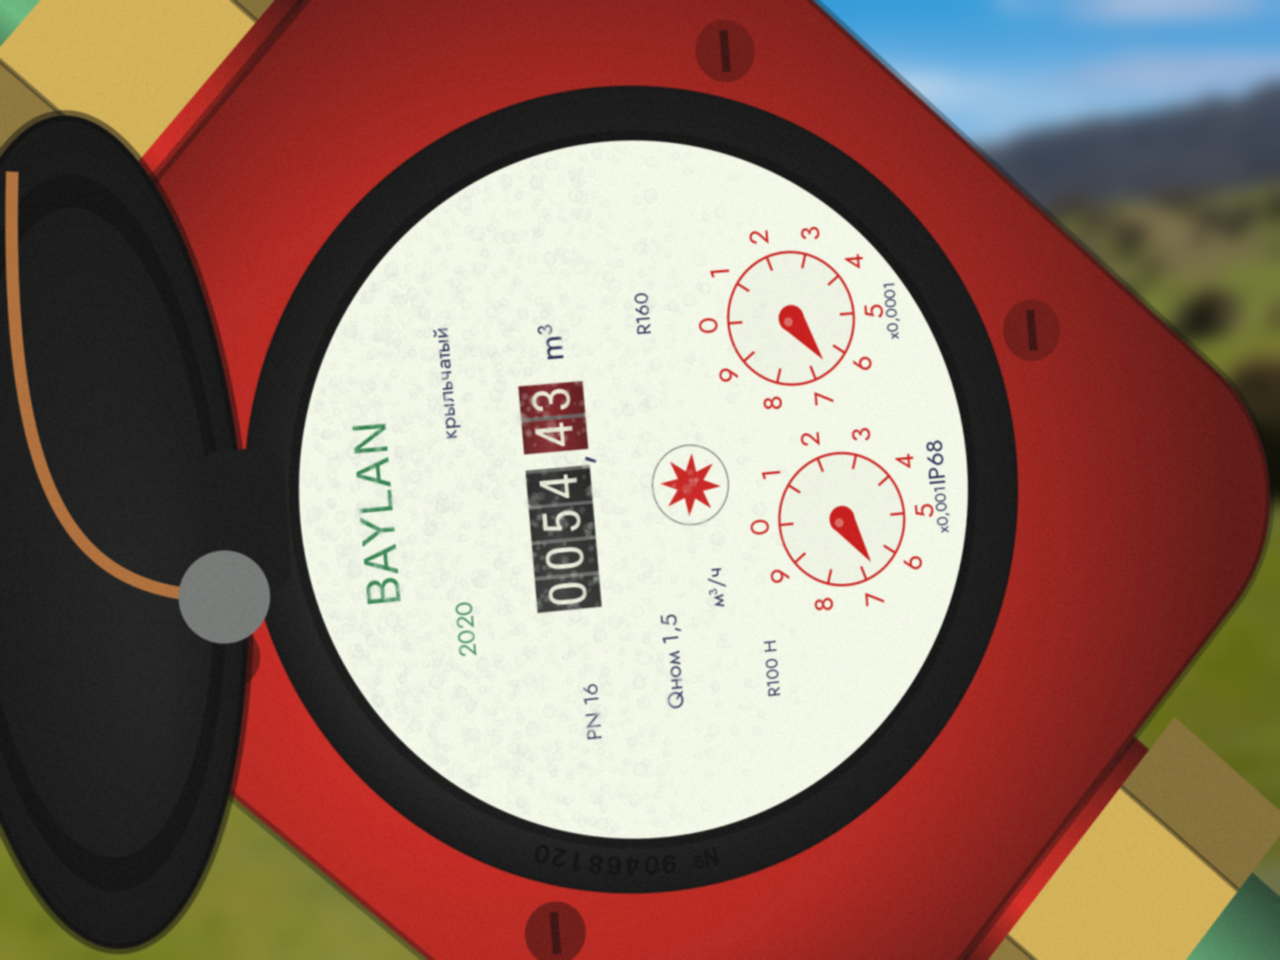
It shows 54.4366 m³
